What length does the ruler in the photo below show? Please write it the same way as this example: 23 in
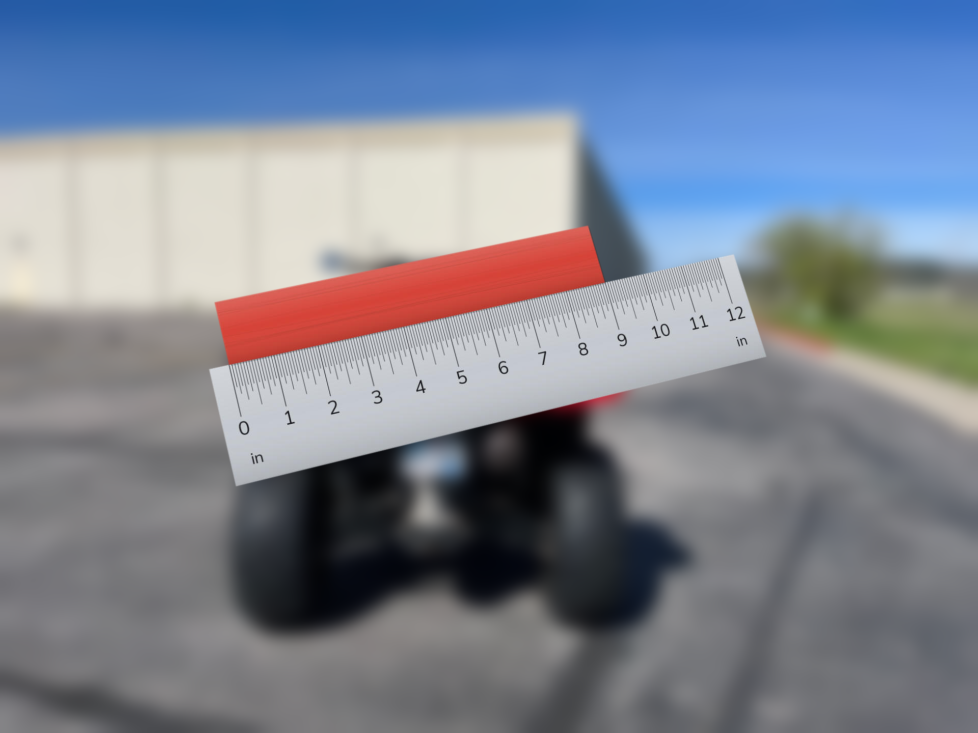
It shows 9 in
